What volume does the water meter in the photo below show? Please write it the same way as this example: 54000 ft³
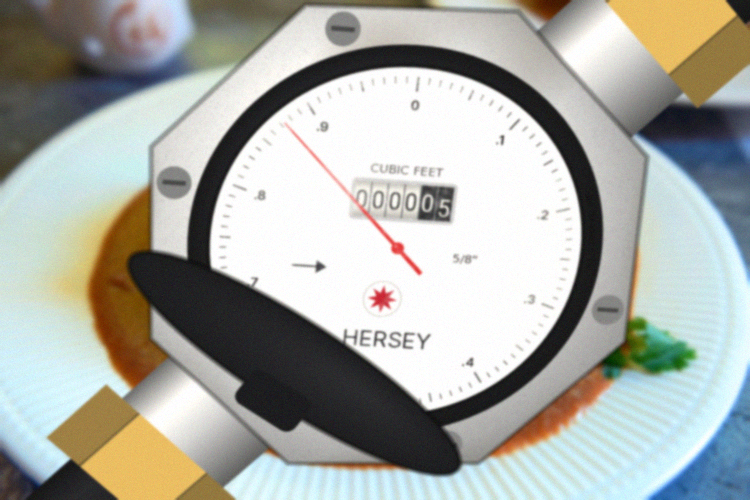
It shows 4.87 ft³
